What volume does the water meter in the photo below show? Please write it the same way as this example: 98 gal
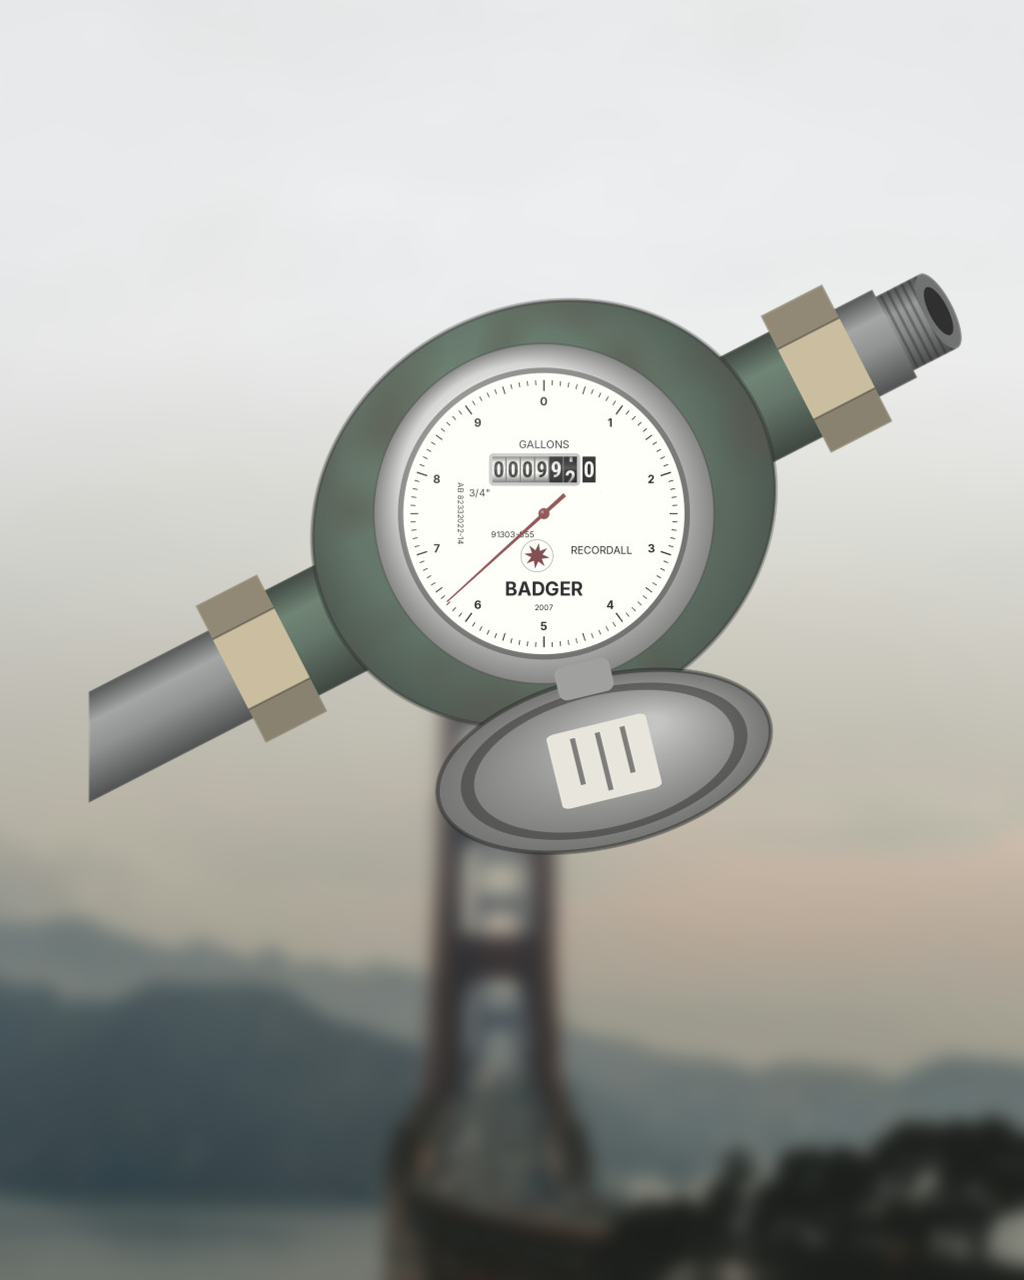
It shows 9916.3 gal
